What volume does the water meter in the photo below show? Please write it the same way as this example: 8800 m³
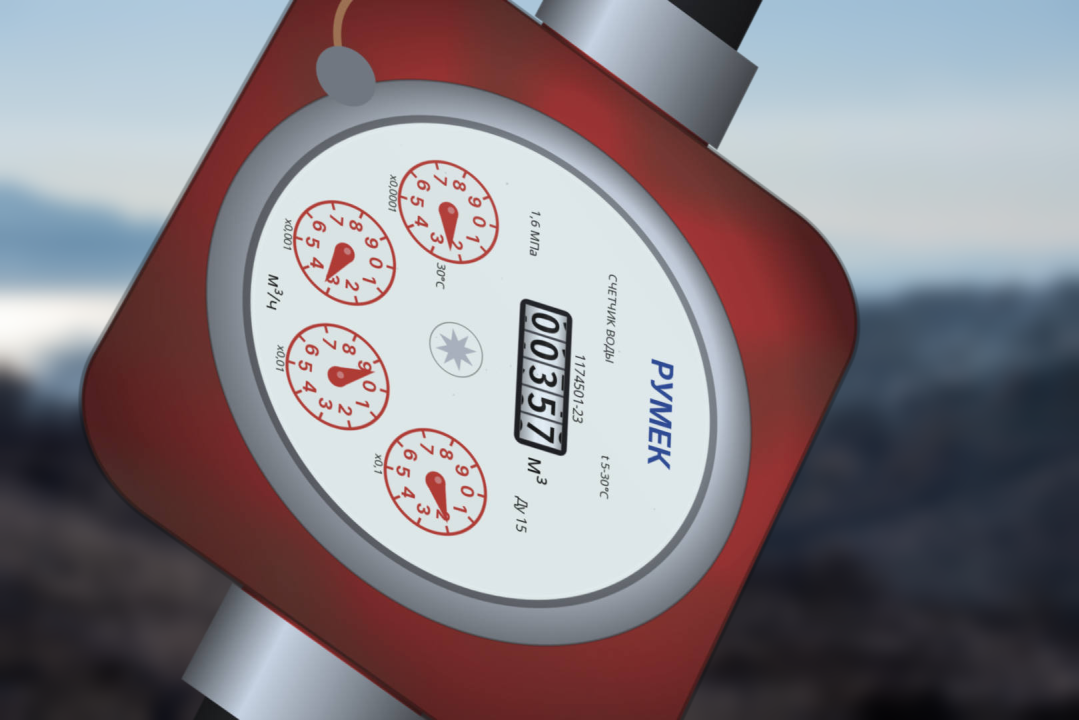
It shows 357.1932 m³
